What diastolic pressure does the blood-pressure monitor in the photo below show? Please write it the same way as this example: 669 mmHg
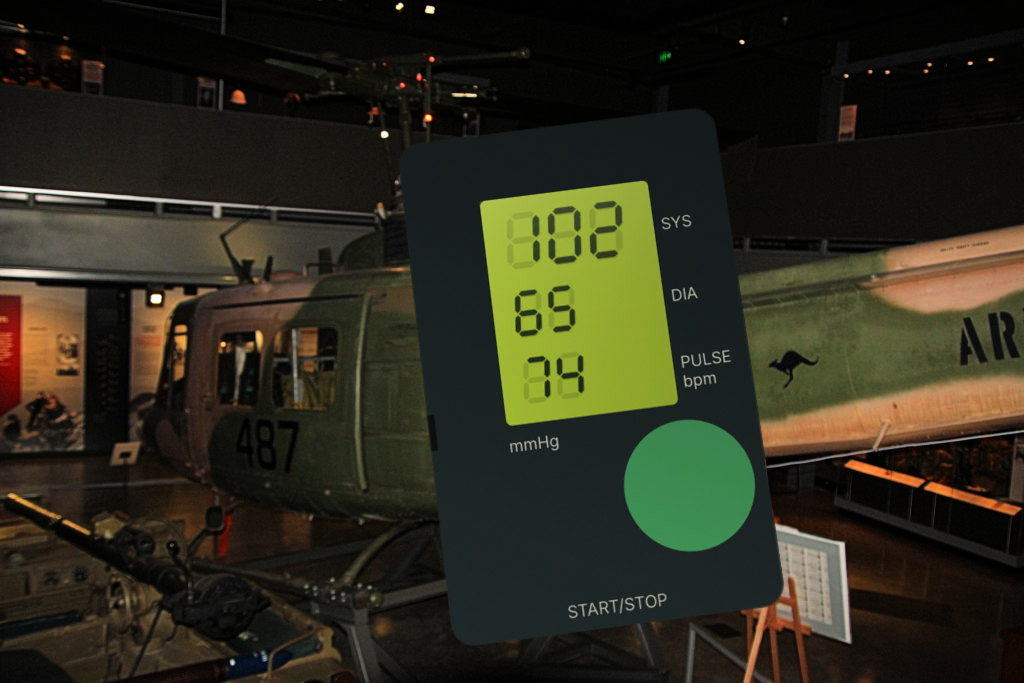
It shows 65 mmHg
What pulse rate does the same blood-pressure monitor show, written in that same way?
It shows 74 bpm
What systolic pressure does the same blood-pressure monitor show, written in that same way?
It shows 102 mmHg
